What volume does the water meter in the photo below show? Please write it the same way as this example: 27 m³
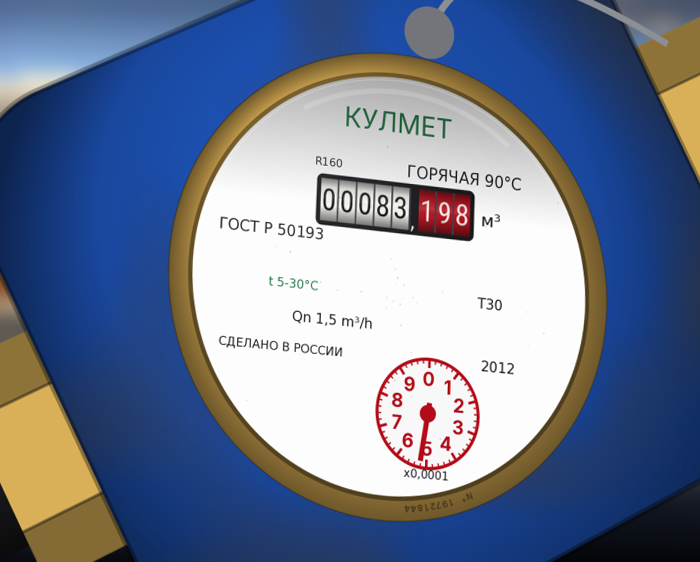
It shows 83.1985 m³
